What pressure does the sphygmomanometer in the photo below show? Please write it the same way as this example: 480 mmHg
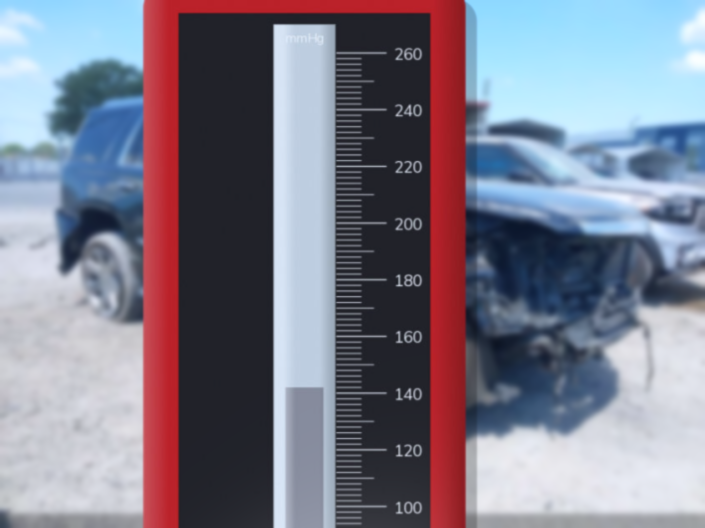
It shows 142 mmHg
